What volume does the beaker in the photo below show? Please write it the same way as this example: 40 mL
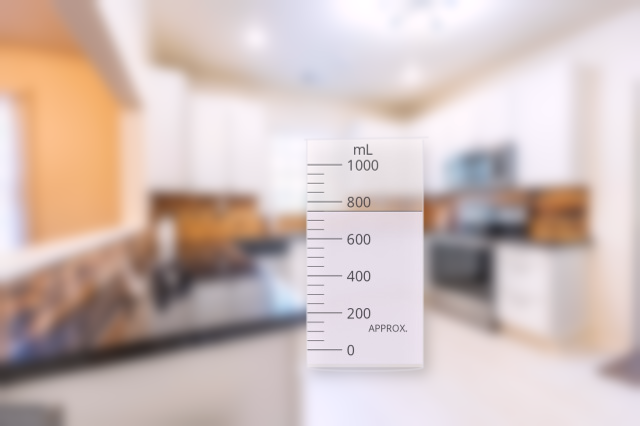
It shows 750 mL
